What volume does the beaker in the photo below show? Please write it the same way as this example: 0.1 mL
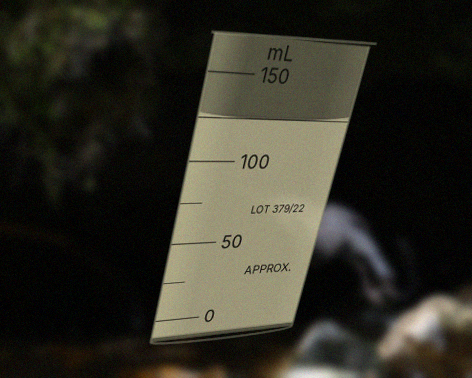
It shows 125 mL
